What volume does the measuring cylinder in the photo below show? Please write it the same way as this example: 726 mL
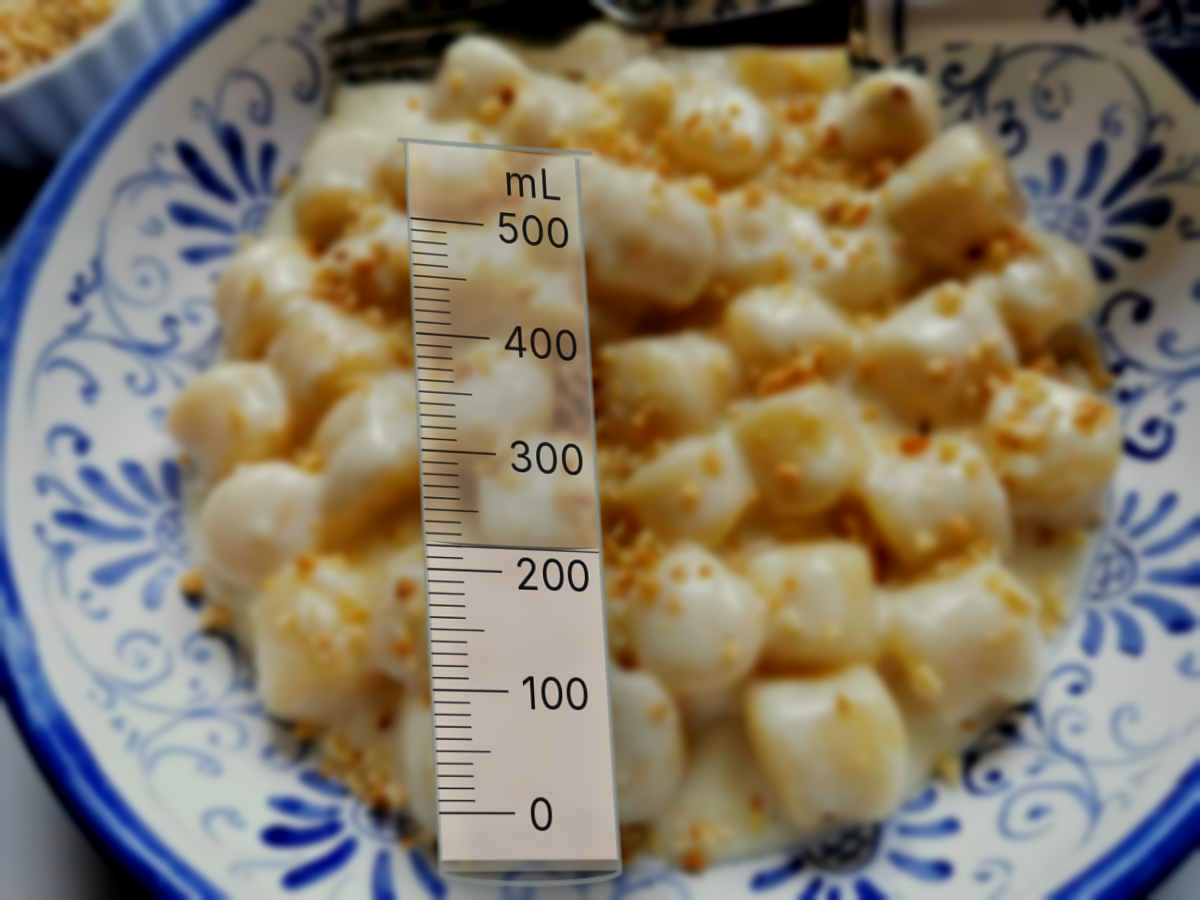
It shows 220 mL
